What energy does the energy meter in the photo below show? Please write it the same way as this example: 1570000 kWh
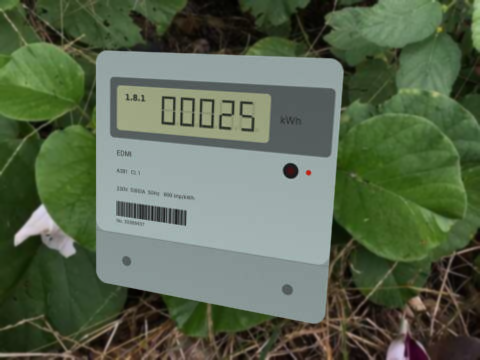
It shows 25 kWh
